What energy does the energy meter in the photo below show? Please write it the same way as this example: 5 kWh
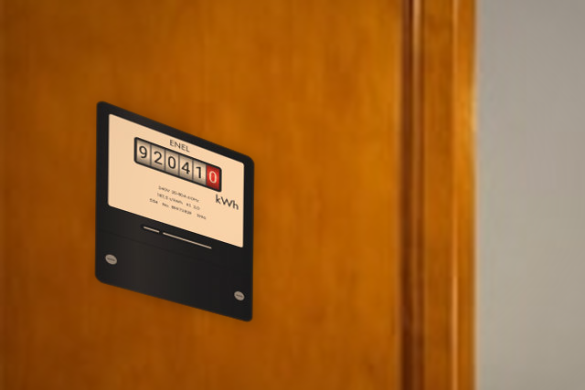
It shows 92041.0 kWh
